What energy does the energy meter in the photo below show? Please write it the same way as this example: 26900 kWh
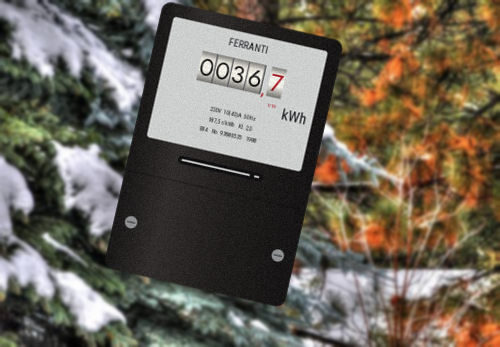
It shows 36.7 kWh
